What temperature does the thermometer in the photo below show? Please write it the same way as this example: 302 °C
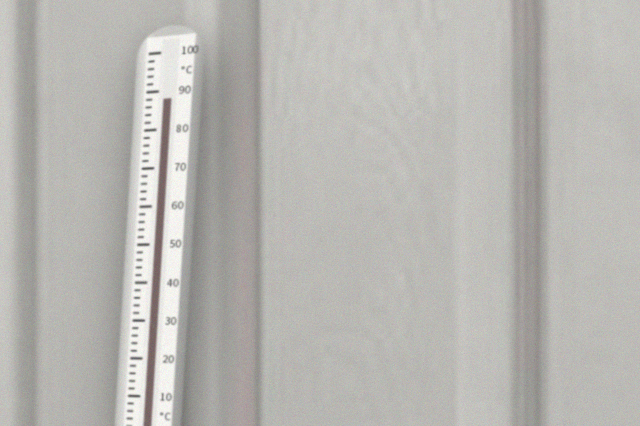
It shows 88 °C
